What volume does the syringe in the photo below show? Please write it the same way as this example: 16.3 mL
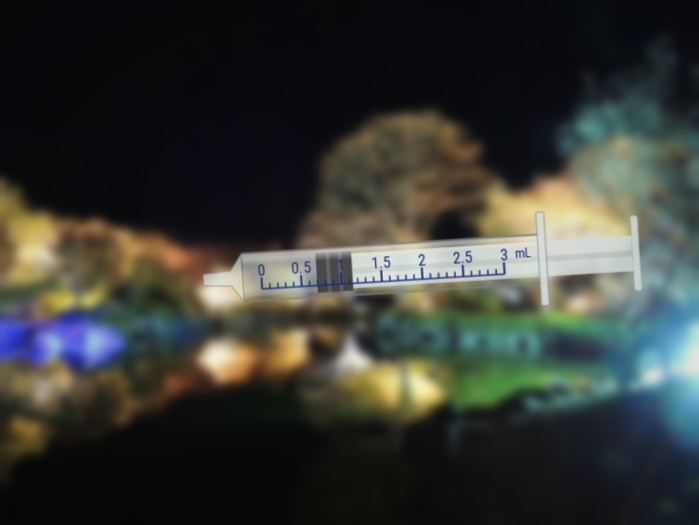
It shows 0.7 mL
